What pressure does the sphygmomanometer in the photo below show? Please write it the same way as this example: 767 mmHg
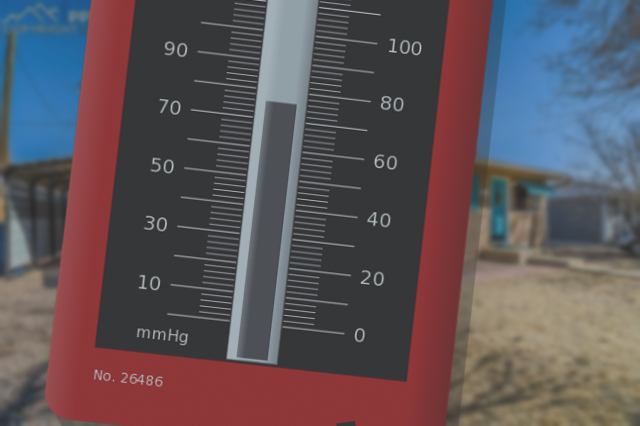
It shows 76 mmHg
